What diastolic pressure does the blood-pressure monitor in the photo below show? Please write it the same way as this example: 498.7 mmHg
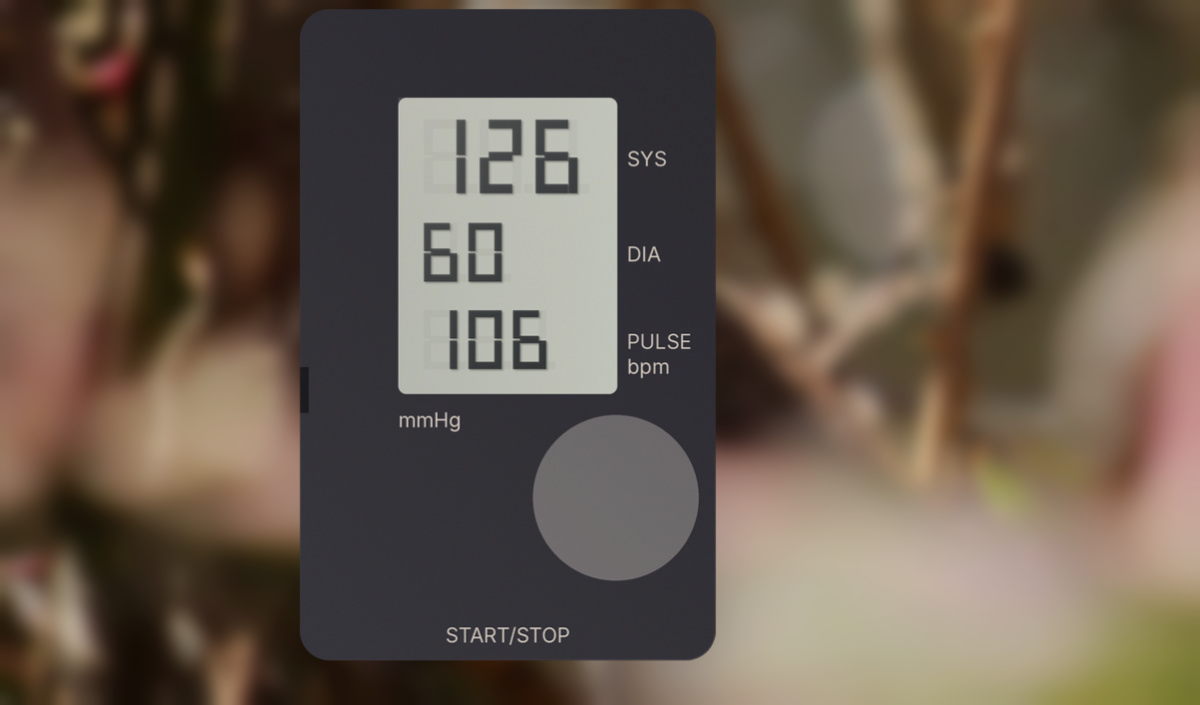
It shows 60 mmHg
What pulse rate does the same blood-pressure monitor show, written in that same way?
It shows 106 bpm
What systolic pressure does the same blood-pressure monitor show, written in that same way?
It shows 126 mmHg
